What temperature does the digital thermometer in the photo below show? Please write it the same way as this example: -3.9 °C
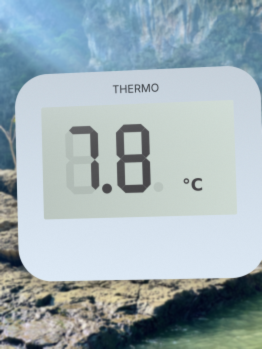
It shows 7.8 °C
